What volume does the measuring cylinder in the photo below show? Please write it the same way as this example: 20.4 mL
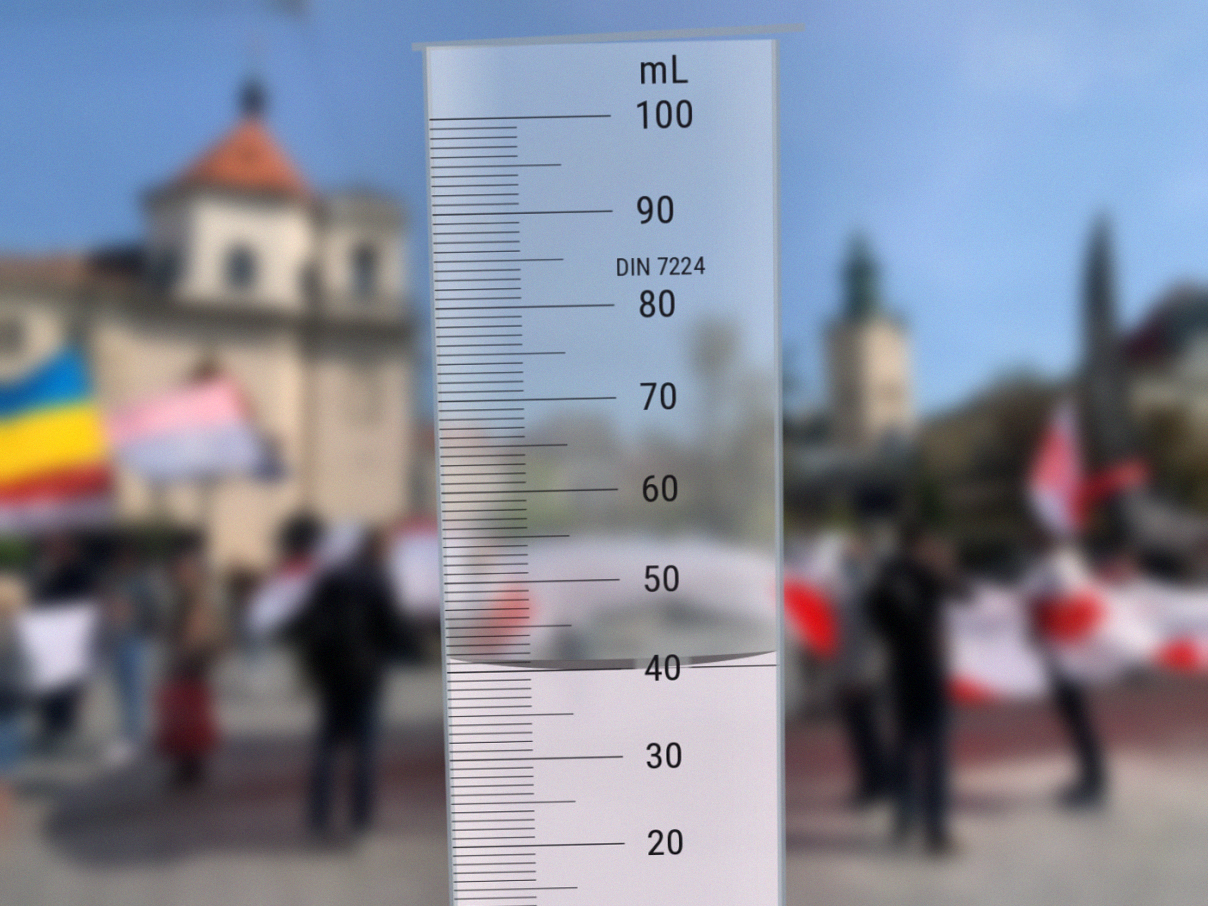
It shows 40 mL
